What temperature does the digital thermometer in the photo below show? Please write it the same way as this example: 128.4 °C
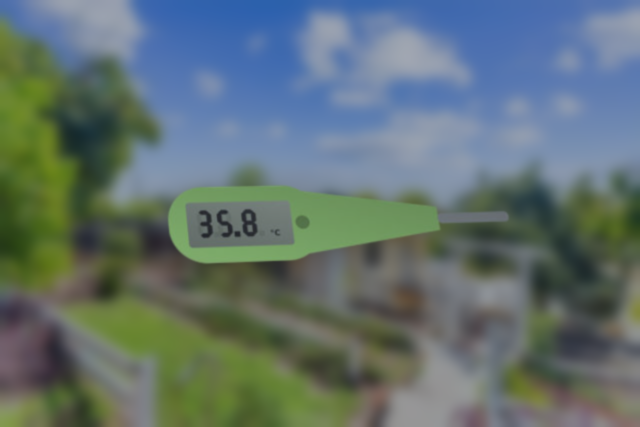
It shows 35.8 °C
